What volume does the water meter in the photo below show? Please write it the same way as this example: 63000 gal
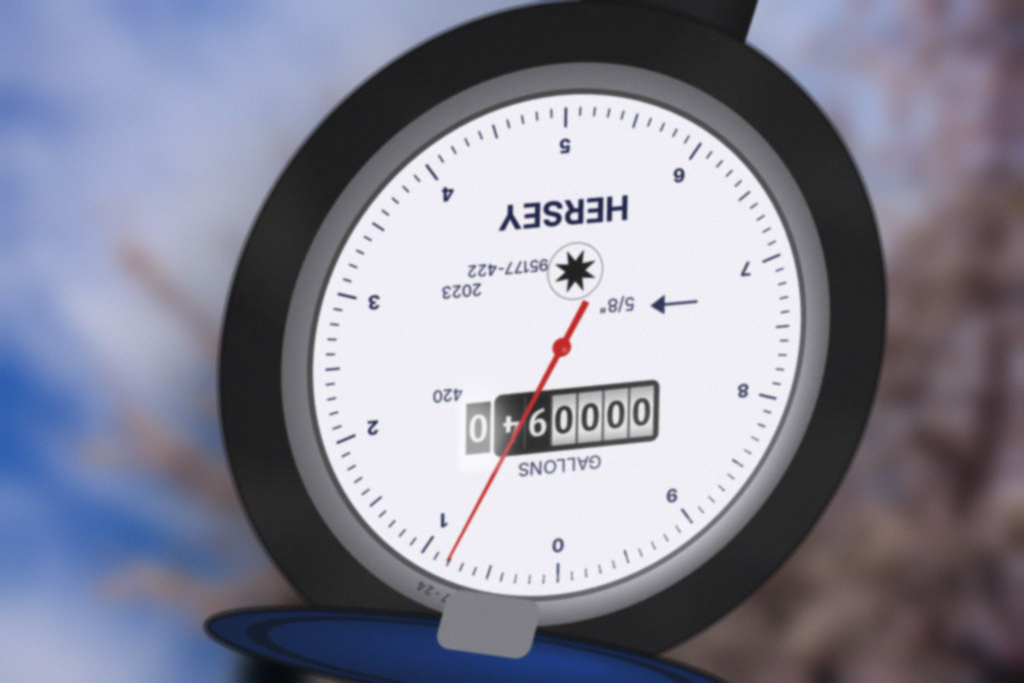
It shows 940.8 gal
